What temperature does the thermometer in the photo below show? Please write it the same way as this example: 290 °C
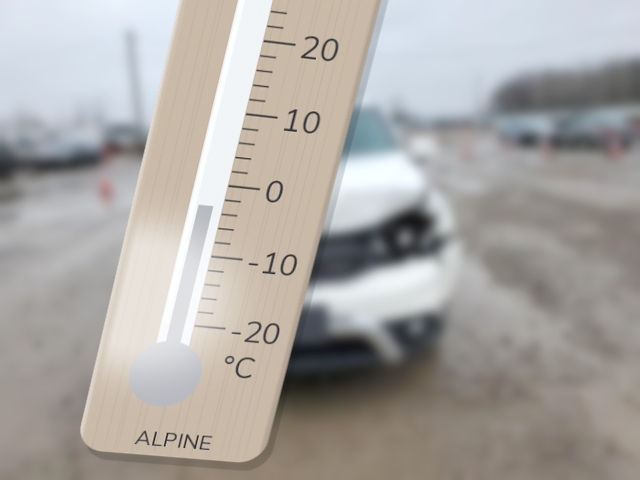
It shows -3 °C
